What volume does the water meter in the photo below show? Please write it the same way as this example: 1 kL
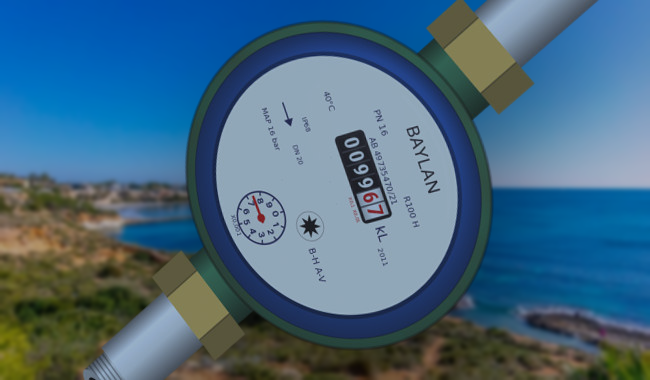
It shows 99.677 kL
